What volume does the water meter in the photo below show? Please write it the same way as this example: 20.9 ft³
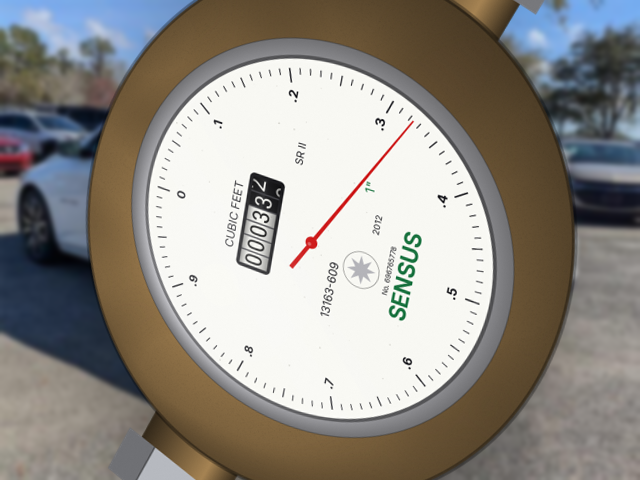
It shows 332.32 ft³
